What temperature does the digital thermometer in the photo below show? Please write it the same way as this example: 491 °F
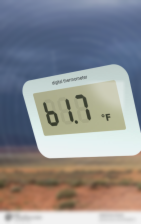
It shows 61.7 °F
